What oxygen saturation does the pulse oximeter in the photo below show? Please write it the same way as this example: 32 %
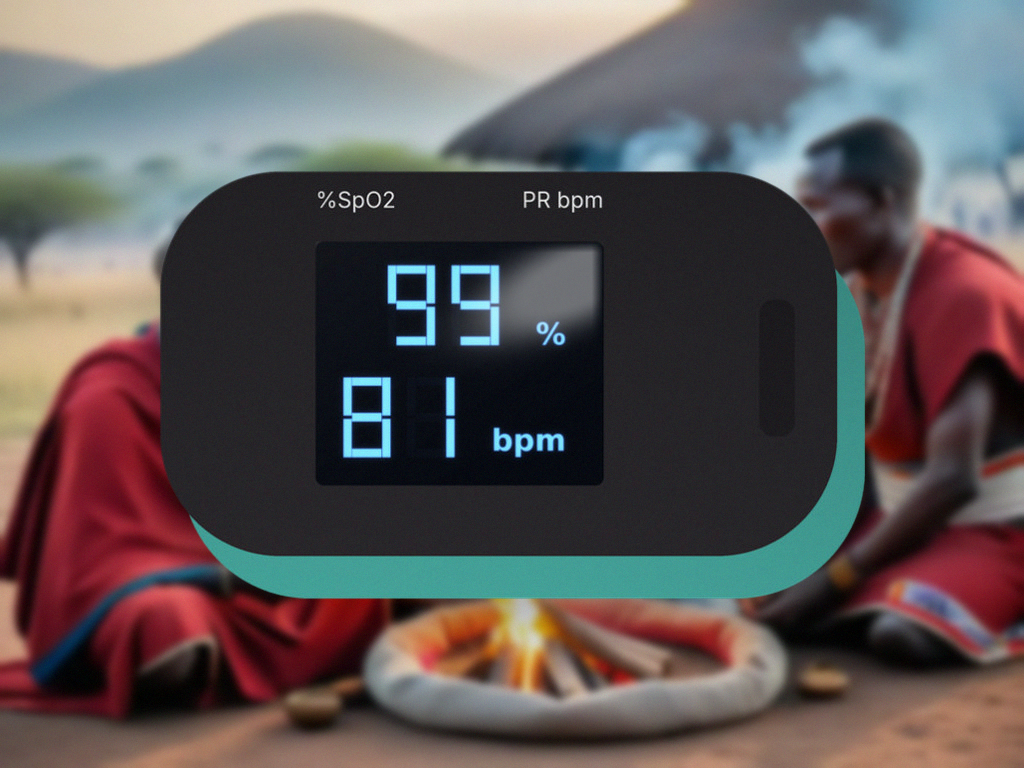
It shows 99 %
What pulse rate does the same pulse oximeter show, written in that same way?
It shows 81 bpm
